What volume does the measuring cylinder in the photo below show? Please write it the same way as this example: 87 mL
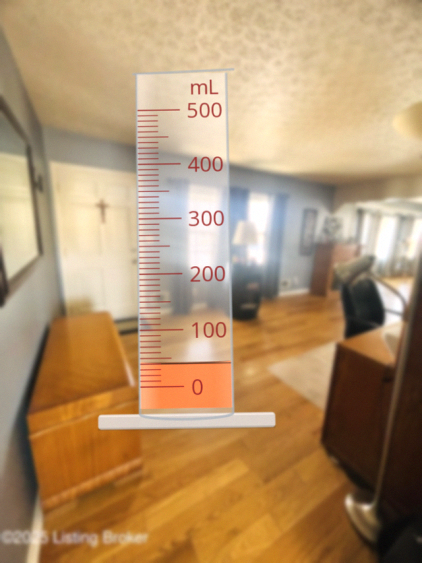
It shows 40 mL
